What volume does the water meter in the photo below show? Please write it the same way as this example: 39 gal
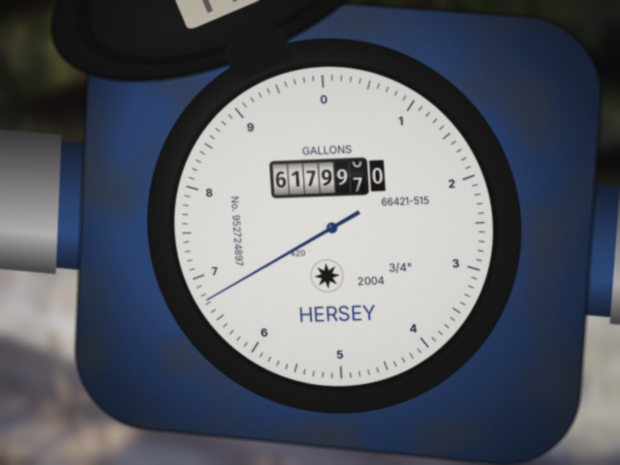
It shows 6179966.7 gal
